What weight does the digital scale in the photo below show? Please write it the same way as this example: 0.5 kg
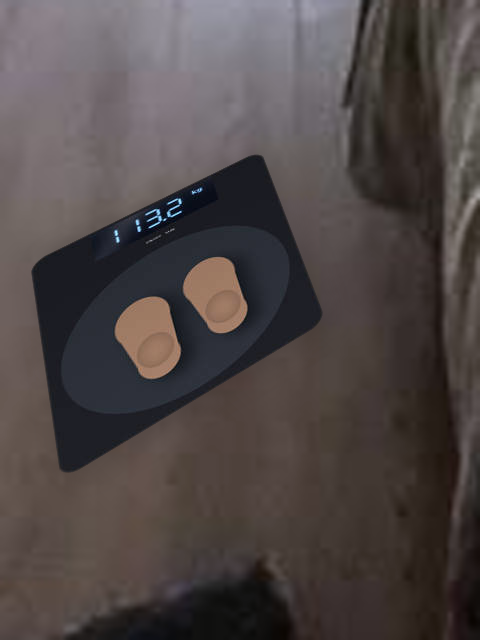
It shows 113.2 kg
